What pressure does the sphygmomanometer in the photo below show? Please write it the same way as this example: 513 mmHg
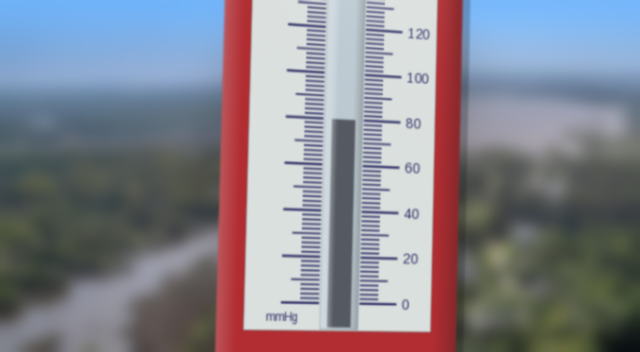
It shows 80 mmHg
